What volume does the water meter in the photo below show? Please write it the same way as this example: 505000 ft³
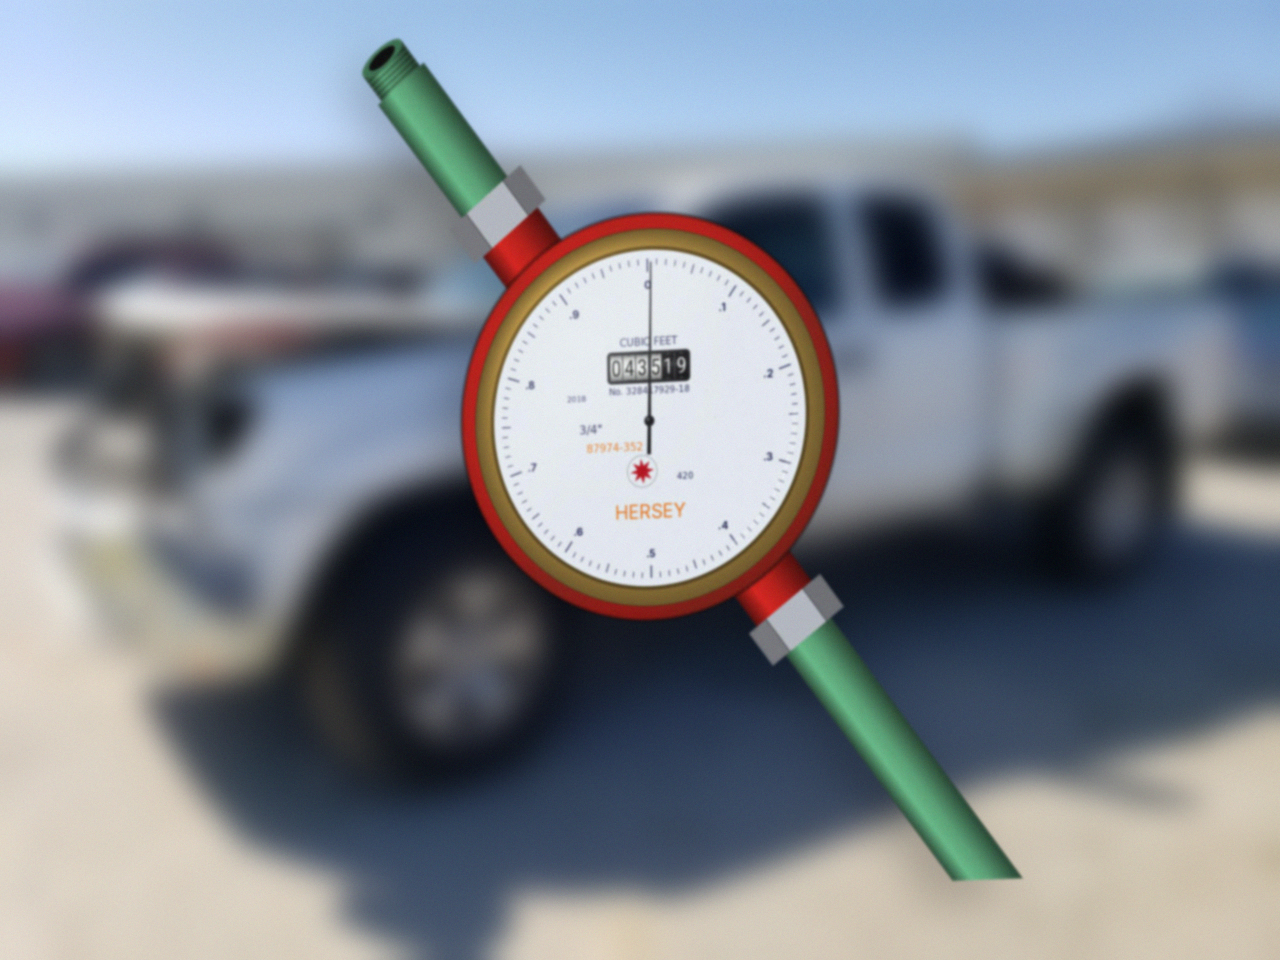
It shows 43519.00 ft³
